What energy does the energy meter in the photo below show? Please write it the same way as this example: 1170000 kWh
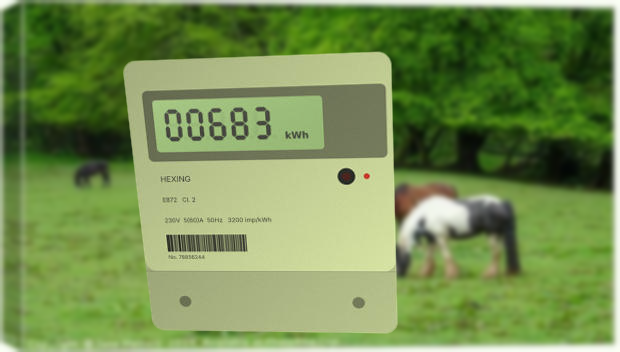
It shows 683 kWh
